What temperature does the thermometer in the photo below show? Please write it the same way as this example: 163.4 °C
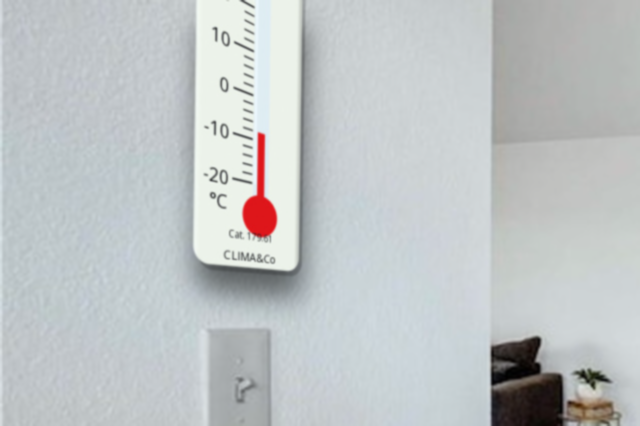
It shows -8 °C
